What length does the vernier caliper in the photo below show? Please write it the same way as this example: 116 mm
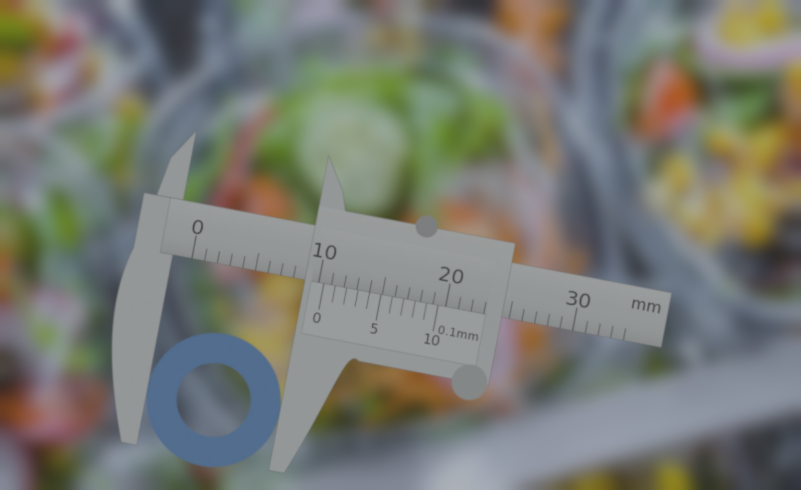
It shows 10.4 mm
